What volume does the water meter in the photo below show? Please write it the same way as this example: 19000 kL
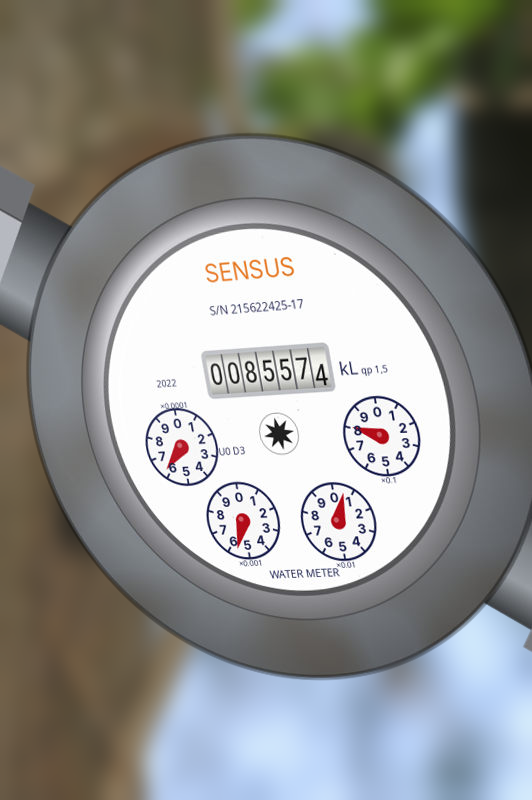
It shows 85573.8056 kL
